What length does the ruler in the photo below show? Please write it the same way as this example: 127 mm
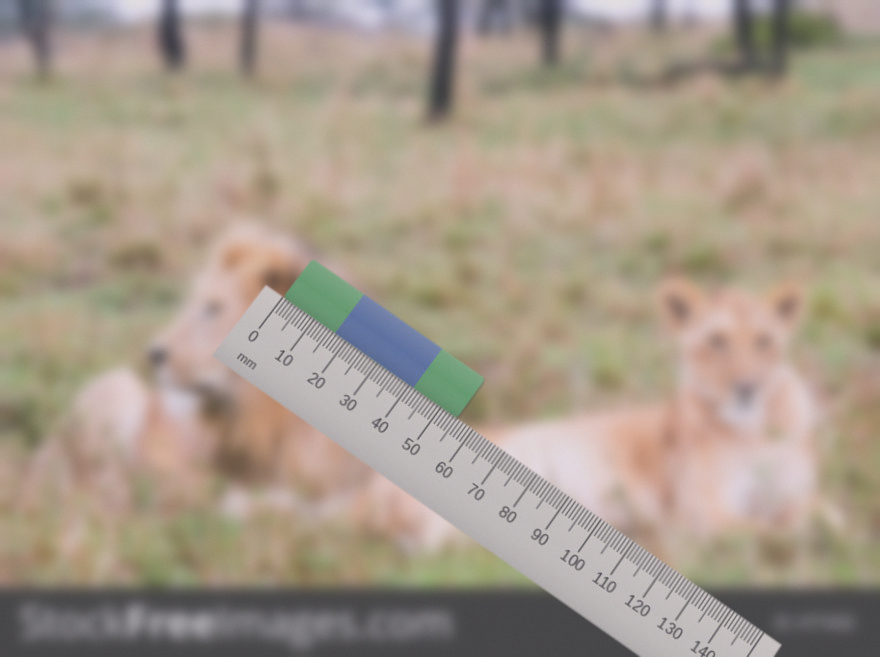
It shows 55 mm
